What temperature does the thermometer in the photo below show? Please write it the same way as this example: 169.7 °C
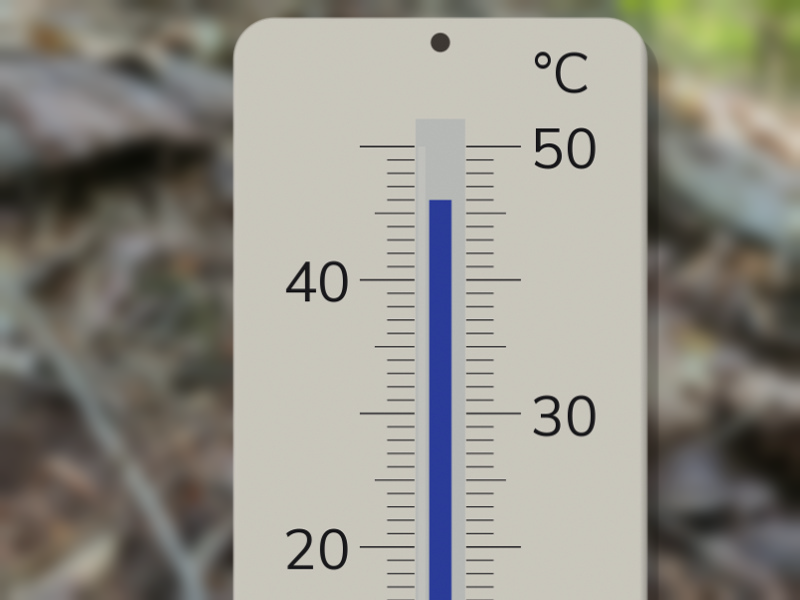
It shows 46 °C
